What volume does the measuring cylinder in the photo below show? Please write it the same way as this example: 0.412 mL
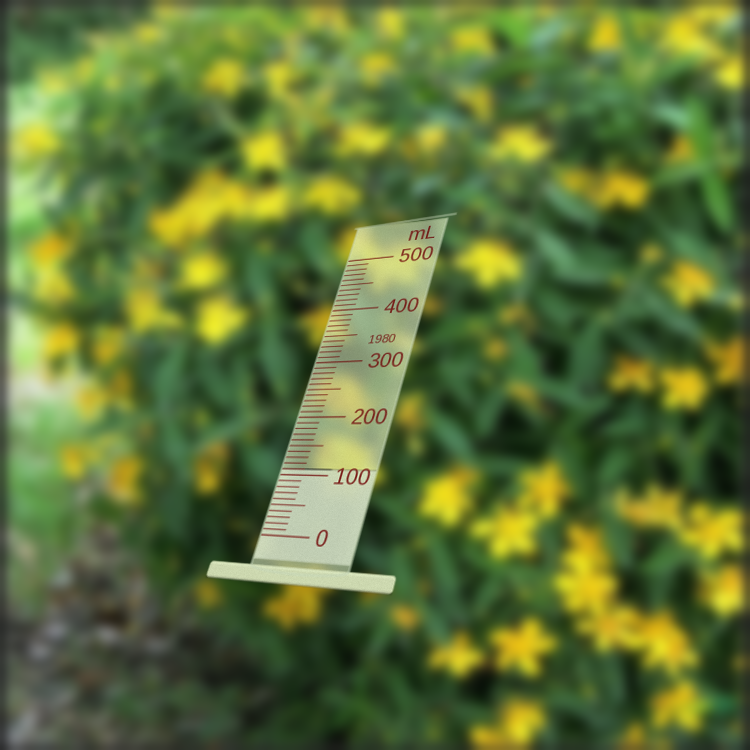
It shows 110 mL
